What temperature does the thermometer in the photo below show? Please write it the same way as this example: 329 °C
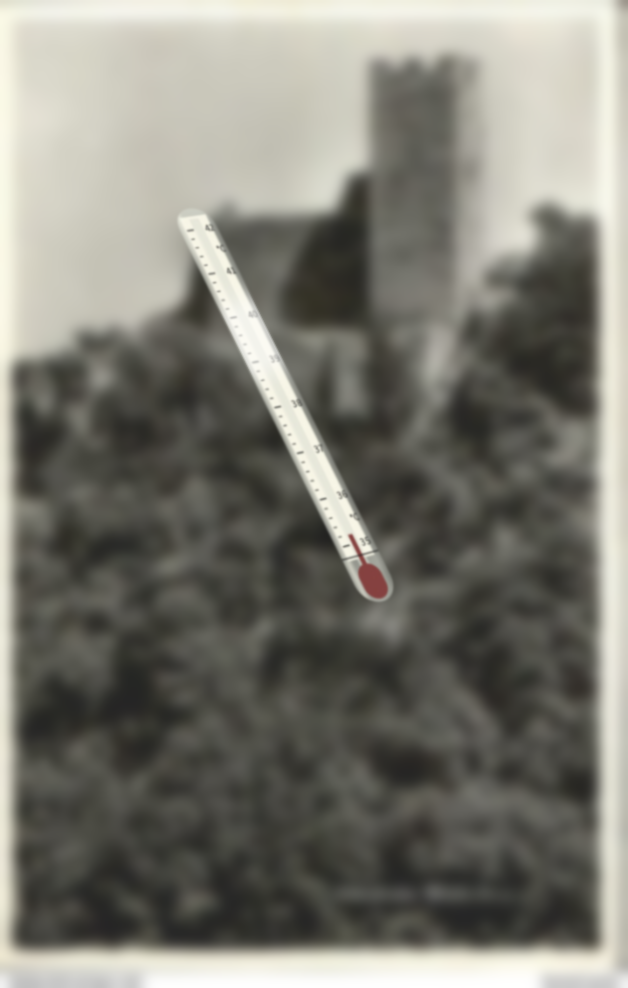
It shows 35.2 °C
